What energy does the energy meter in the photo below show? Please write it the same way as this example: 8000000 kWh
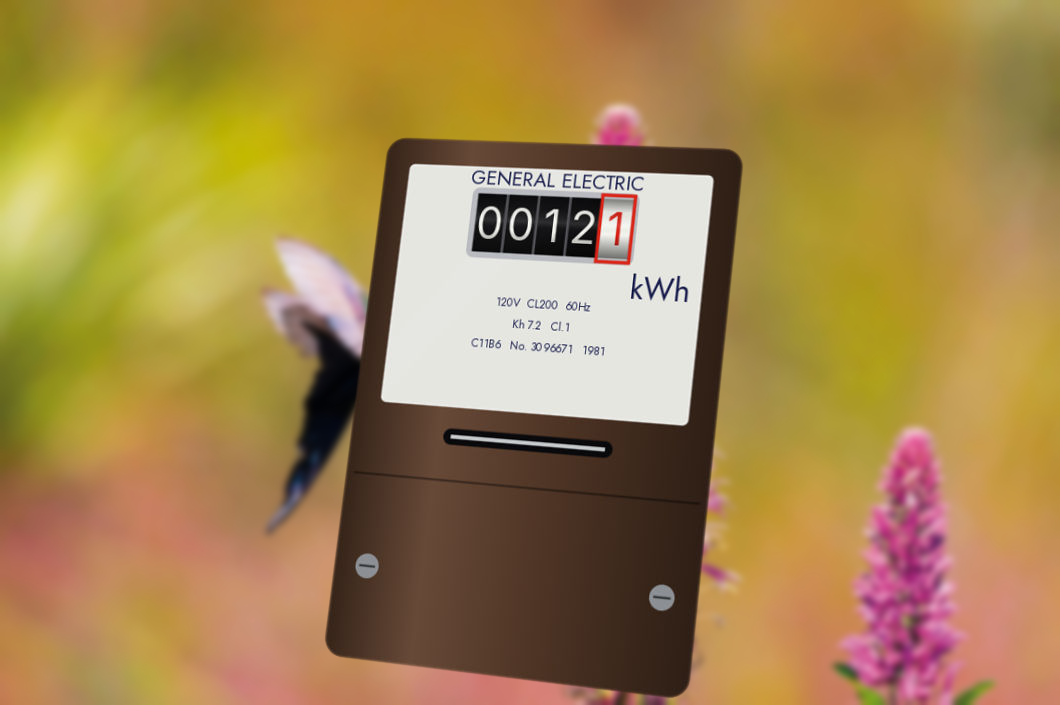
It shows 12.1 kWh
